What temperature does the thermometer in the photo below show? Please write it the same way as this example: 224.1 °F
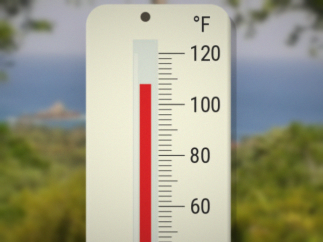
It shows 108 °F
